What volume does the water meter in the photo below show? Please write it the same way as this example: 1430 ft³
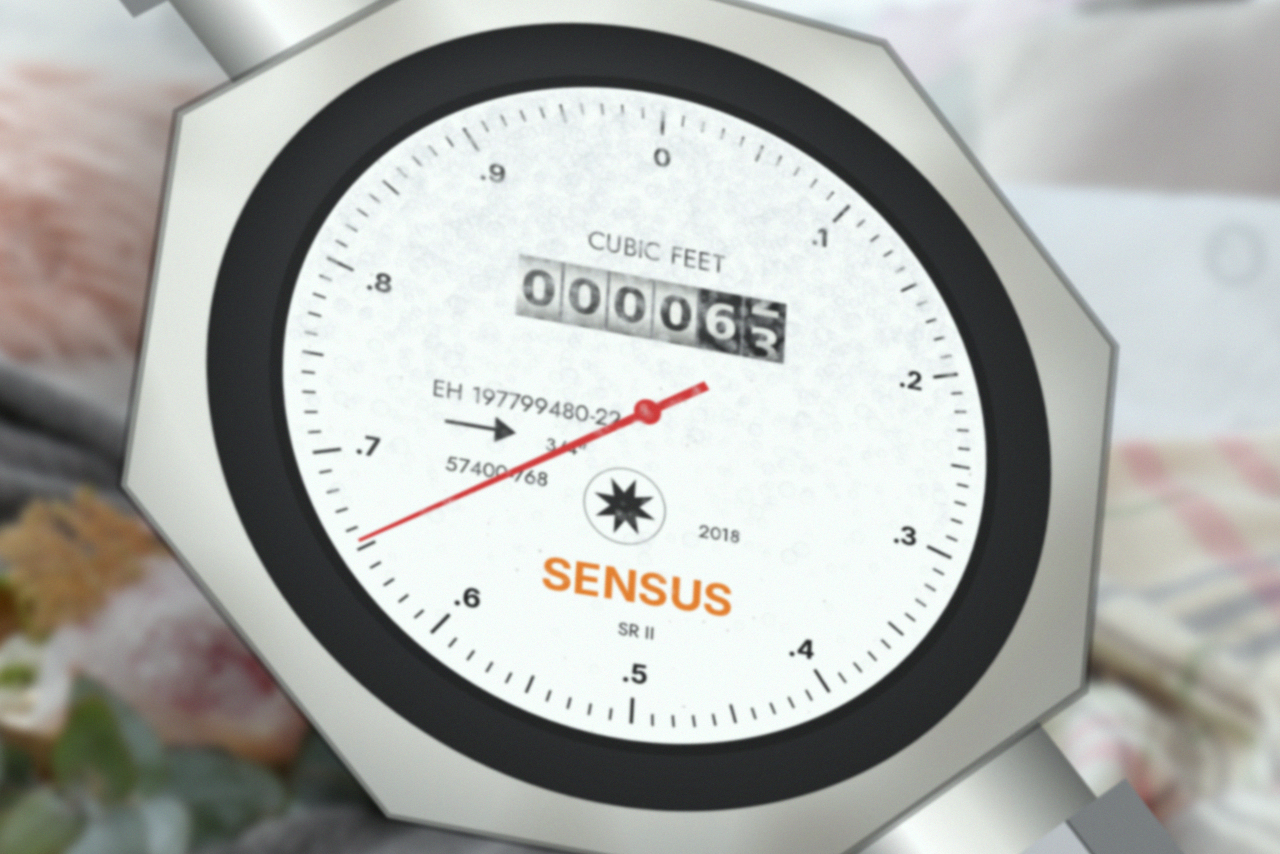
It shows 62.65 ft³
